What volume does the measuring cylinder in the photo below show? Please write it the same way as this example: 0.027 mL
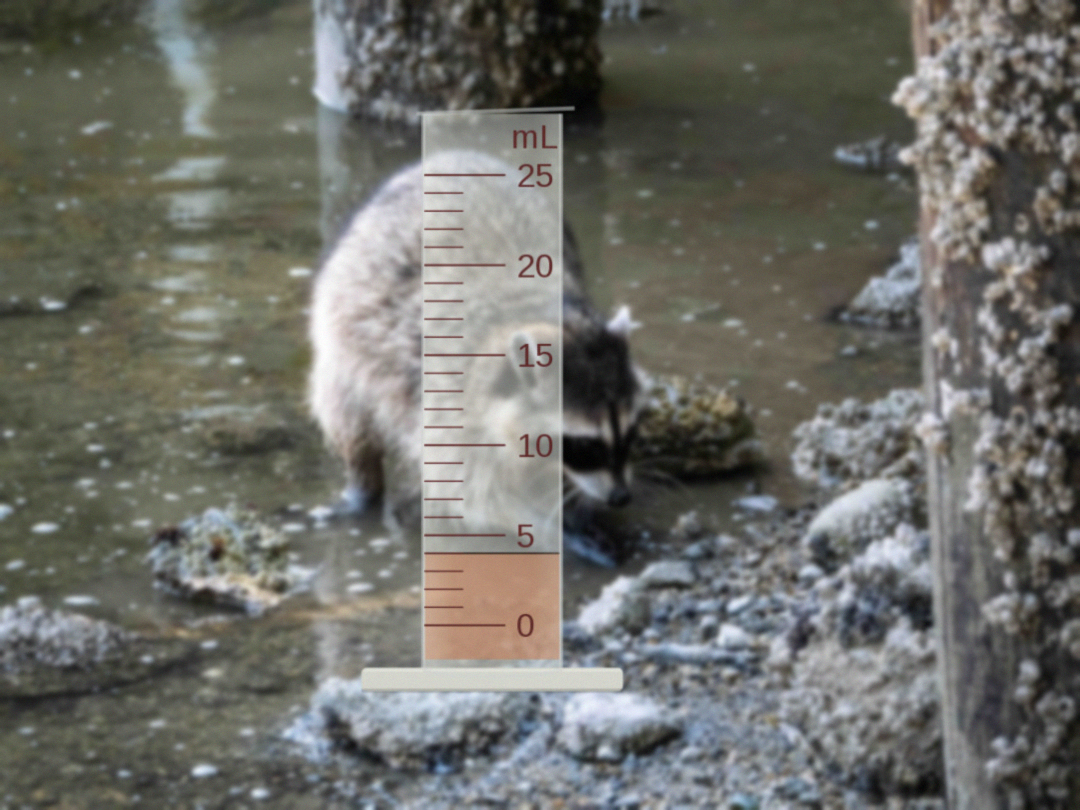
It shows 4 mL
